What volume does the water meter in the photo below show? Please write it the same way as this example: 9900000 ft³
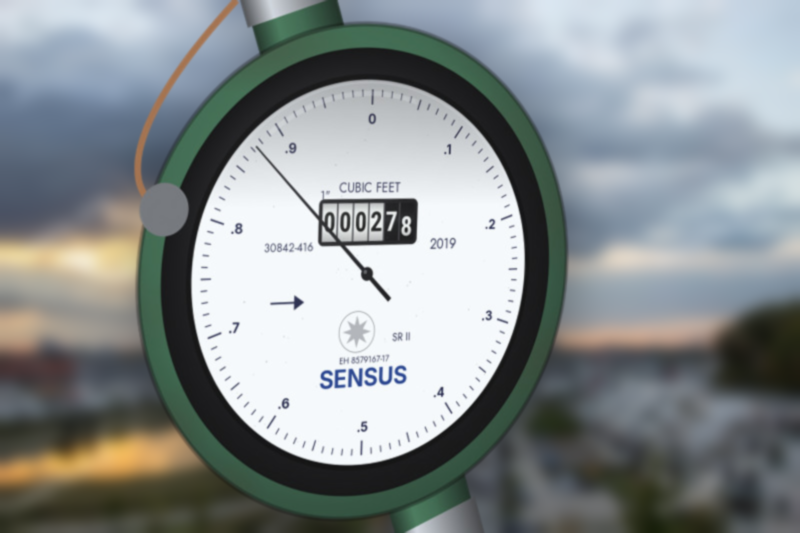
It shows 277.87 ft³
